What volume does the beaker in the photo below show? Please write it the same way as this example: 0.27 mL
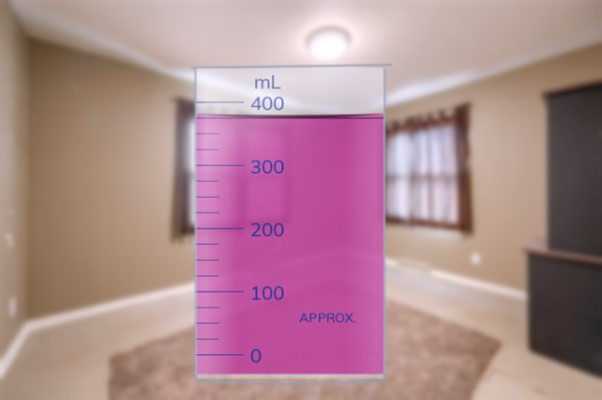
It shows 375 mL
